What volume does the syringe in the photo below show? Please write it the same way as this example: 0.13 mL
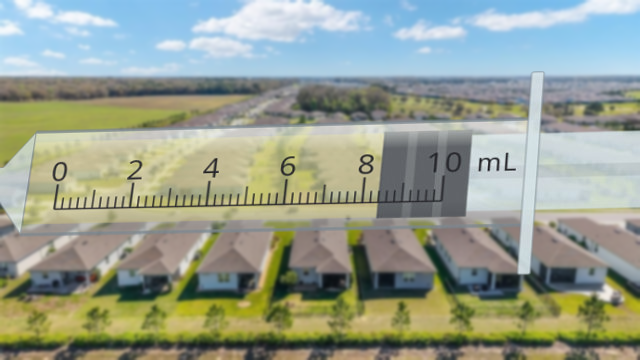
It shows 8.4 mL
